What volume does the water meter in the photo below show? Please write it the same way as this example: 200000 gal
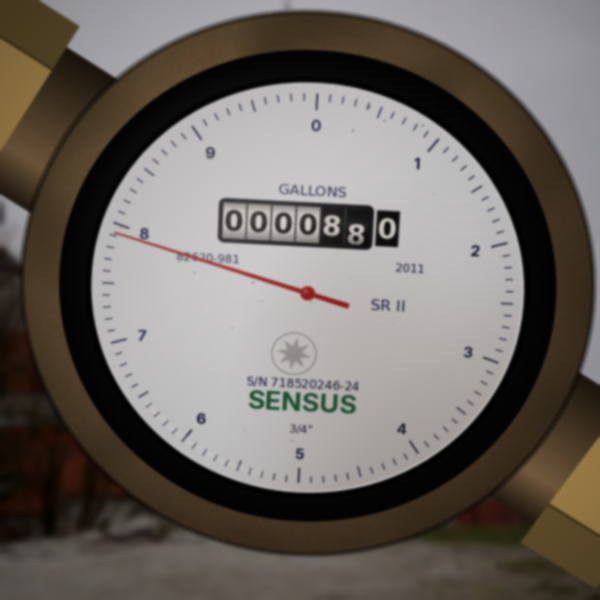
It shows 877.9 gal
